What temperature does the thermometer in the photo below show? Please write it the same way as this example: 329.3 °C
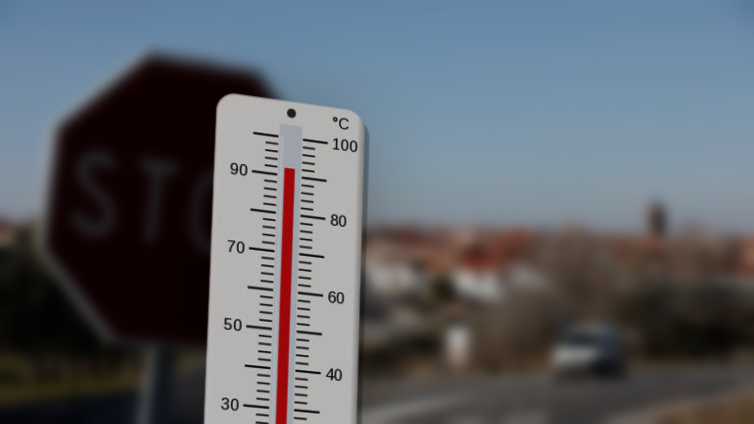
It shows 92 °C
